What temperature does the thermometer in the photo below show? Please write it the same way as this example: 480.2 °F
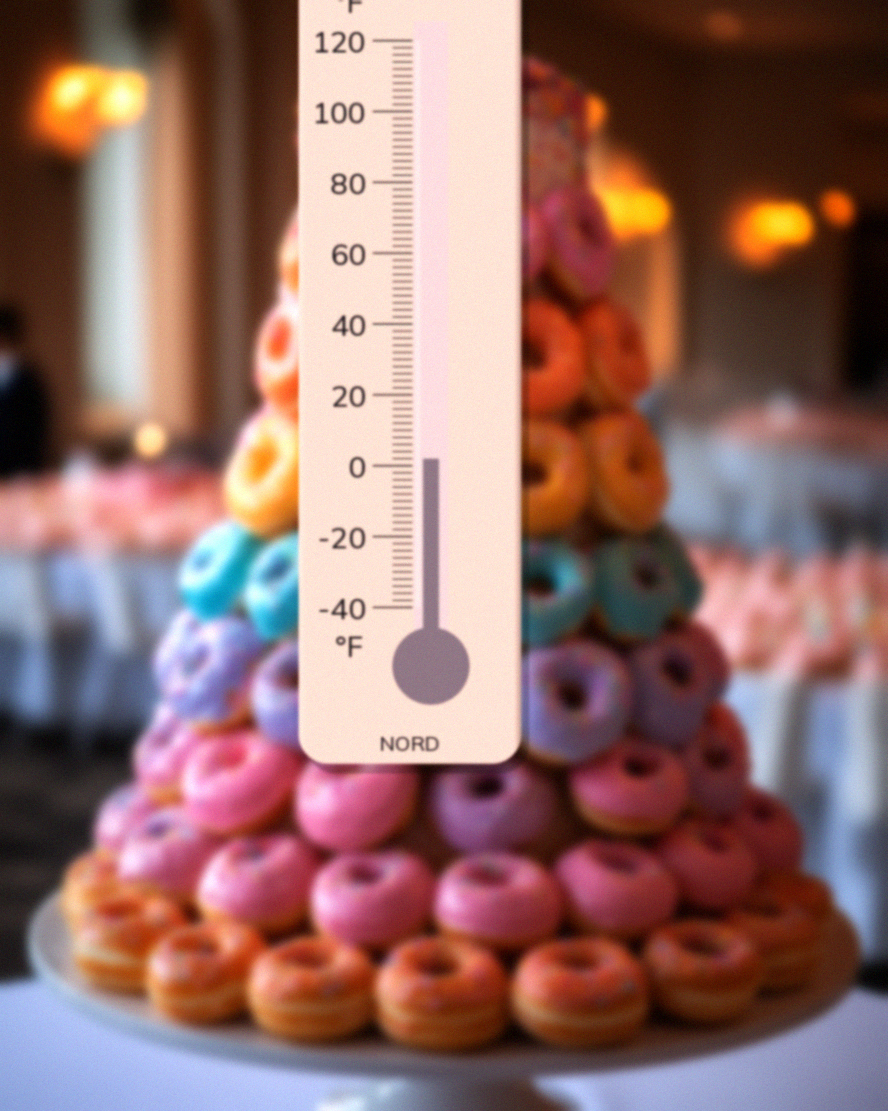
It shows 2 °F
